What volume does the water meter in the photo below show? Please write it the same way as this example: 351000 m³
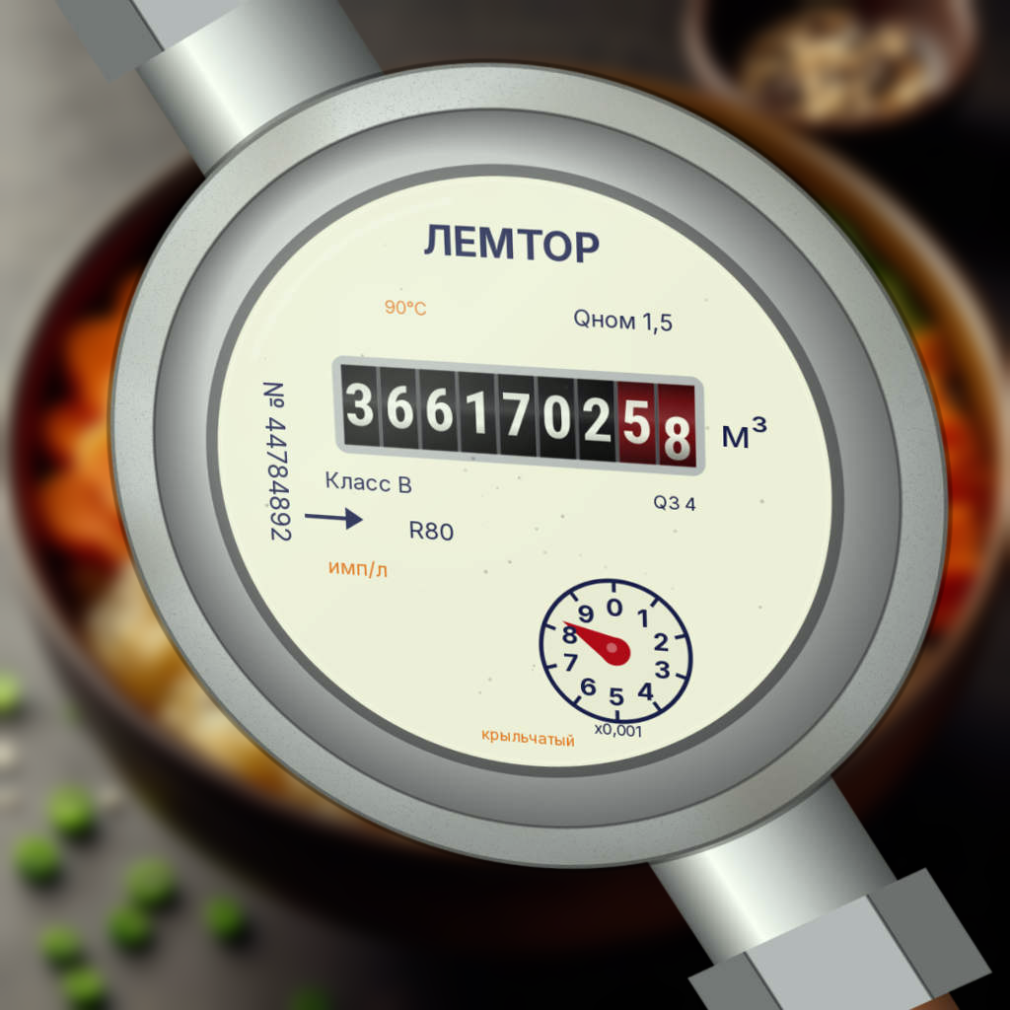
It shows 3661702.578 m³
